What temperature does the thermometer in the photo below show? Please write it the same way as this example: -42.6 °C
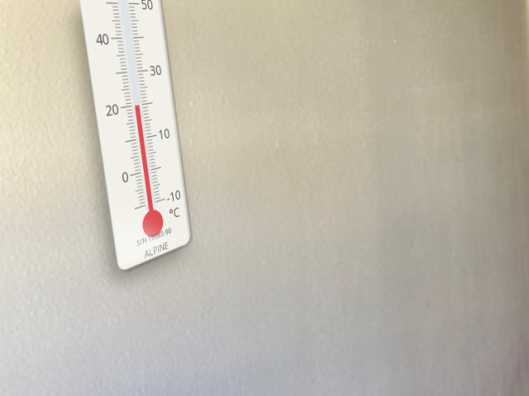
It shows 20 °C
